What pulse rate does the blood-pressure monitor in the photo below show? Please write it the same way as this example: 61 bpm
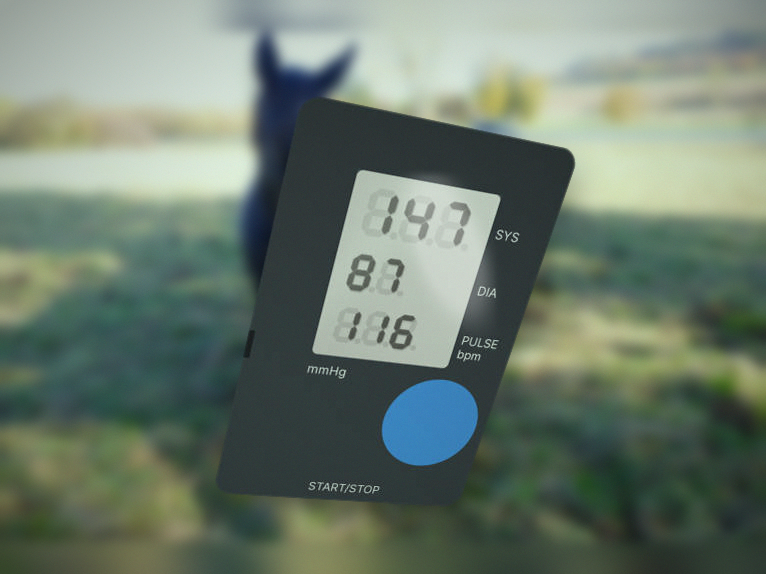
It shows 116 bpm
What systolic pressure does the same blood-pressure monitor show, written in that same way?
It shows 147 mmHg
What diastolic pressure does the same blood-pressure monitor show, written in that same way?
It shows 87 mmHg
